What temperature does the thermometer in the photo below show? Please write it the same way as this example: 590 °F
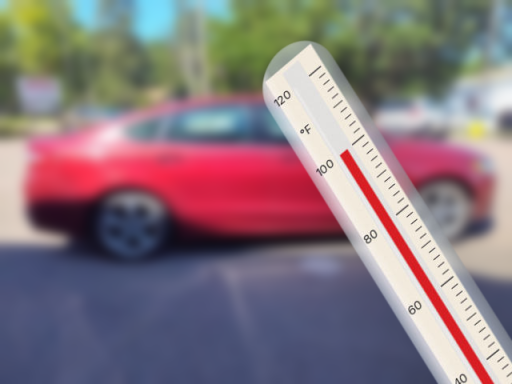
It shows 100 °F
